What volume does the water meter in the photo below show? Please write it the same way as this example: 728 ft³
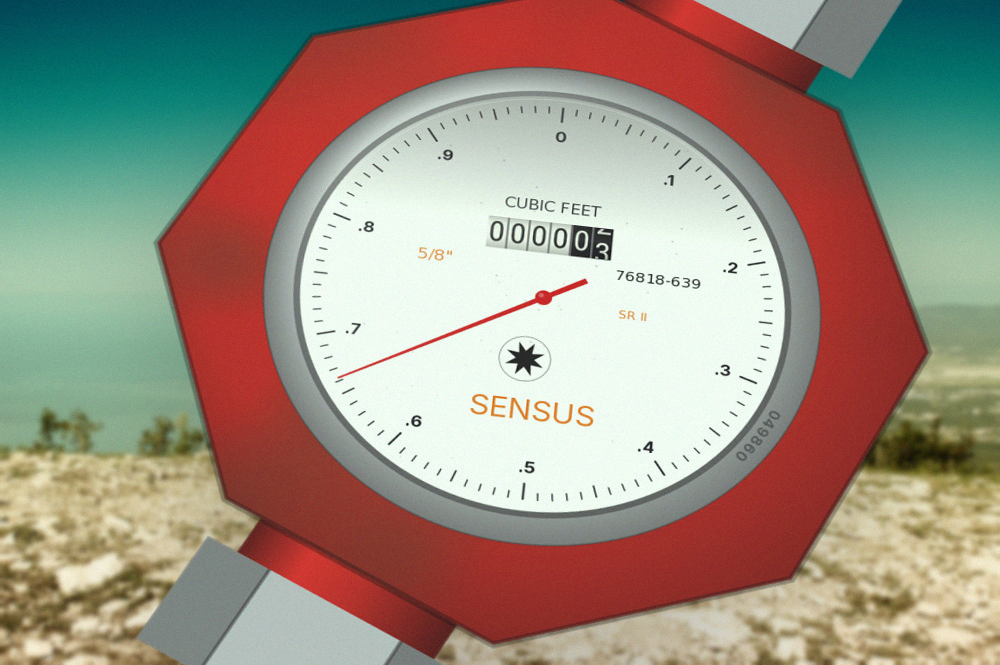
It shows 2.66 ft³
